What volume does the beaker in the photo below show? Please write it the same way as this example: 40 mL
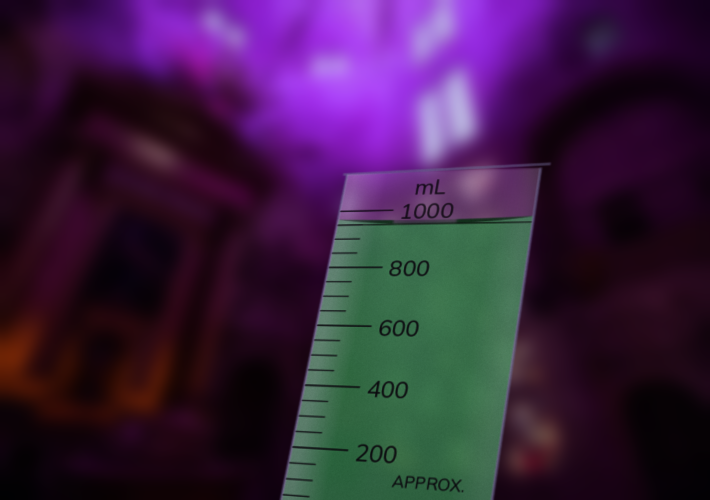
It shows 950 mL
